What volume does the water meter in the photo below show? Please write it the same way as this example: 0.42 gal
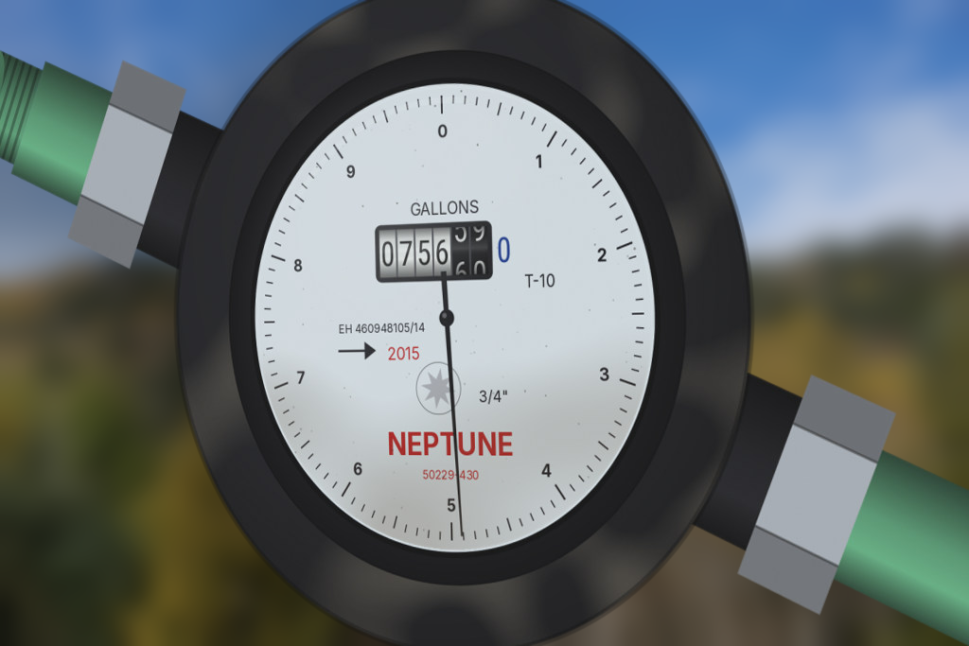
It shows 756594.9 gal
